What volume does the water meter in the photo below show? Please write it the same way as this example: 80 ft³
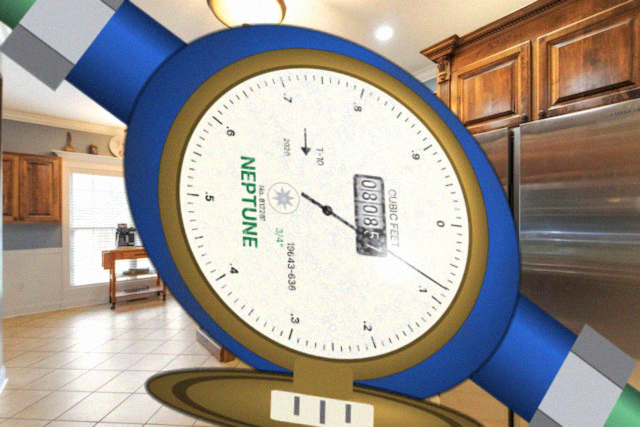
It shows 80857.08 ft³
